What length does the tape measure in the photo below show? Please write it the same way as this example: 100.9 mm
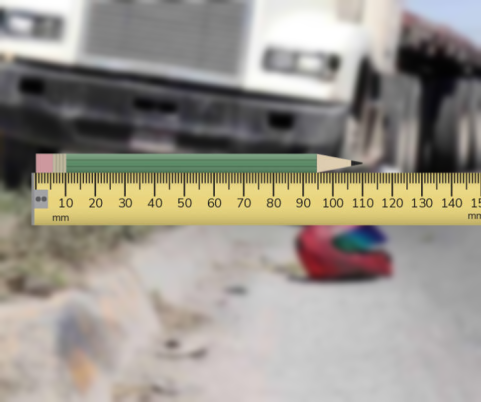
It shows 110 mm
